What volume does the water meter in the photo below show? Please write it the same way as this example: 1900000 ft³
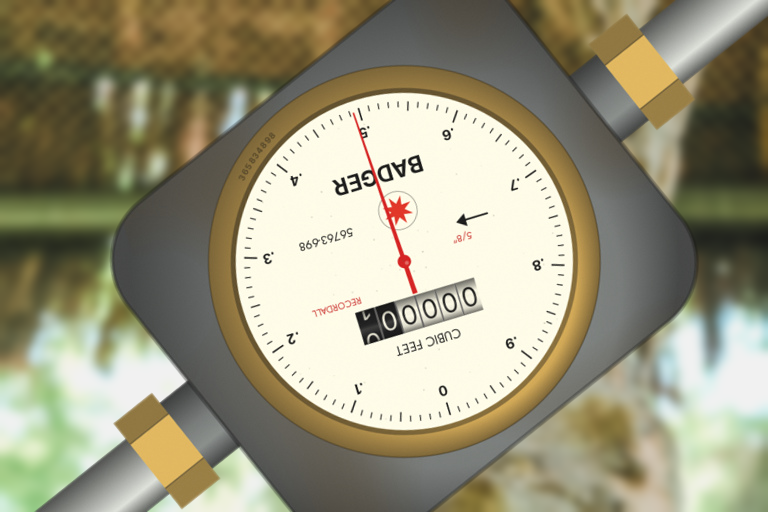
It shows 0.49 ft³
